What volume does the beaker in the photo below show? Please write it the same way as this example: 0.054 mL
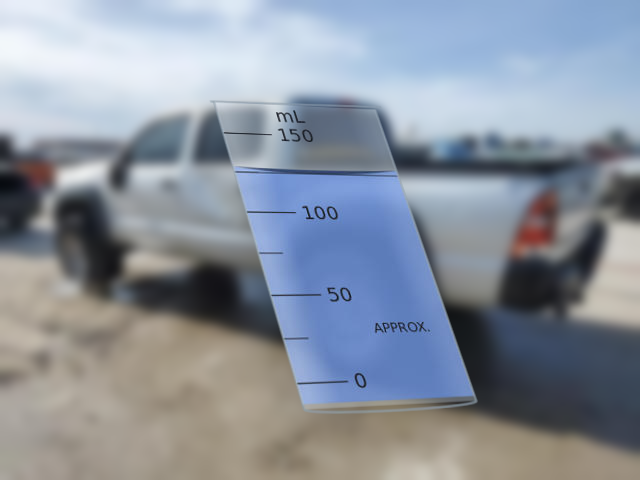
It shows 125 mL
